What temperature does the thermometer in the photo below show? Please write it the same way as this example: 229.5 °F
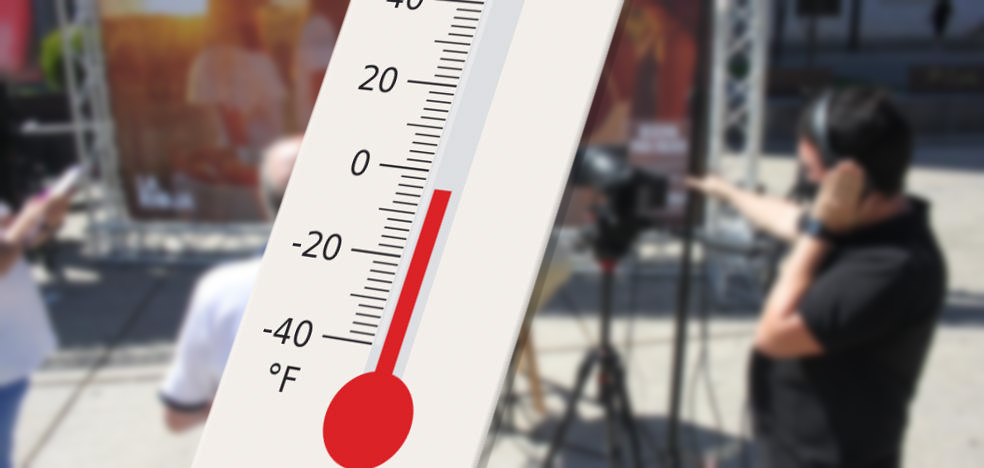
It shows -4 °F
